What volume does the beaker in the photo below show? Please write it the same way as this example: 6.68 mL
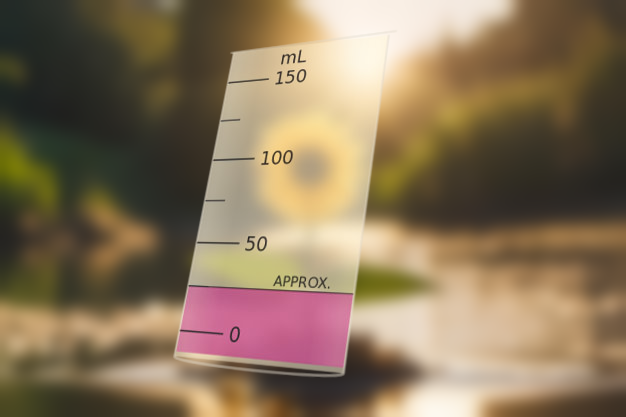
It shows 25 mL
